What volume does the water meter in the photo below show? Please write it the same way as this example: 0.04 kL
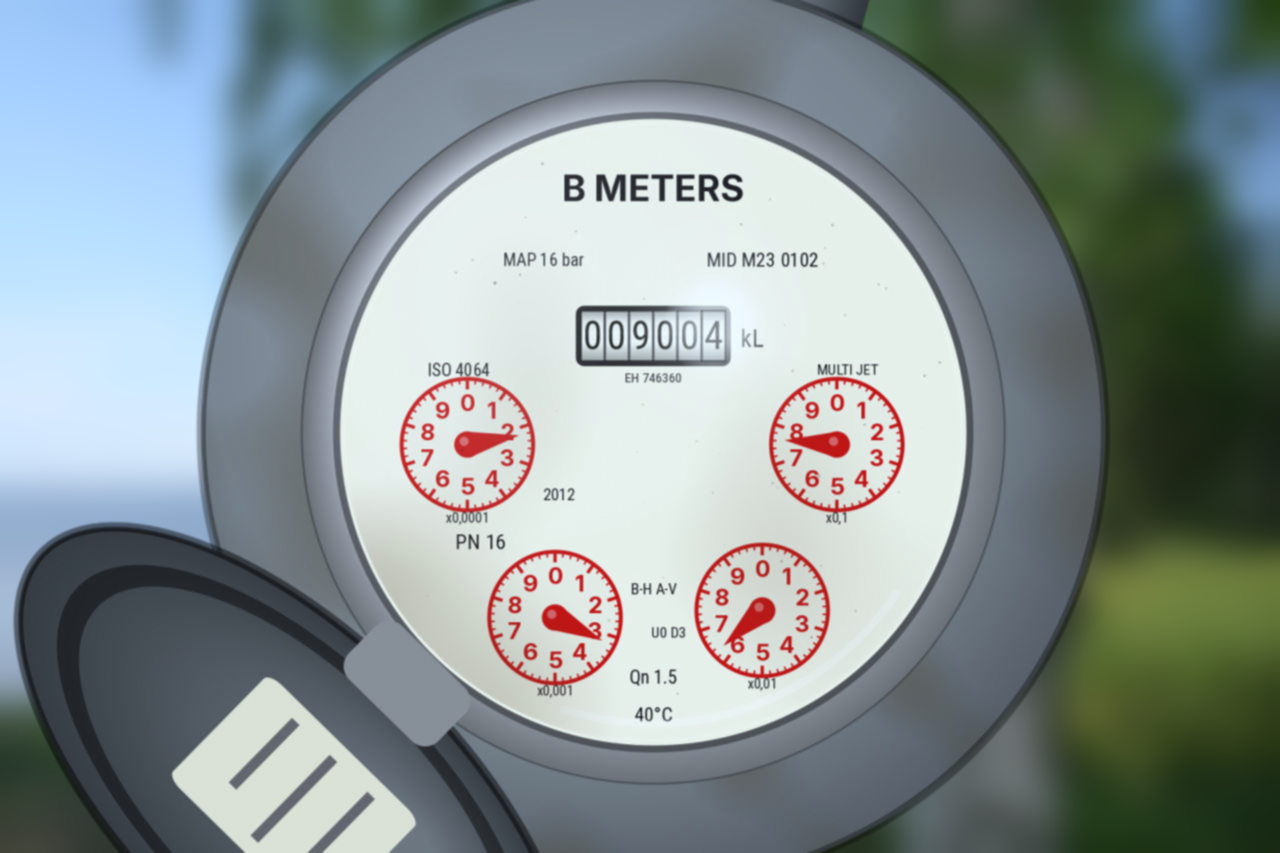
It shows 9004.7632 kL
